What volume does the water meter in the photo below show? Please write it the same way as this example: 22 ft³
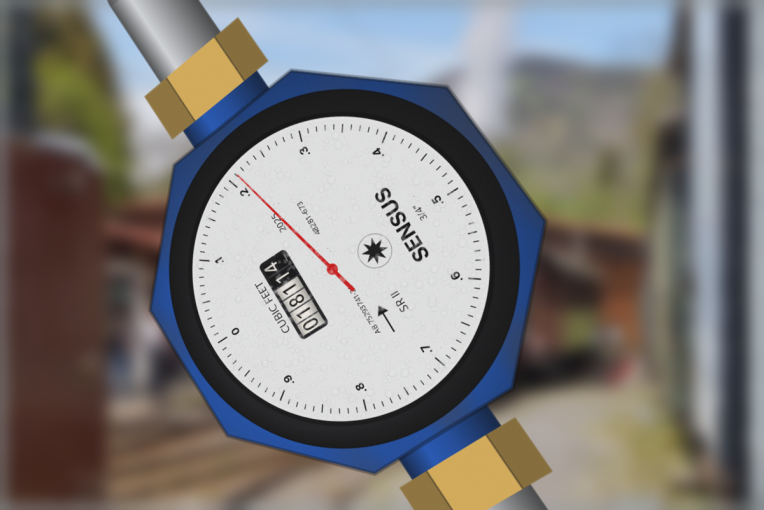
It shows 18114.21 ft³
